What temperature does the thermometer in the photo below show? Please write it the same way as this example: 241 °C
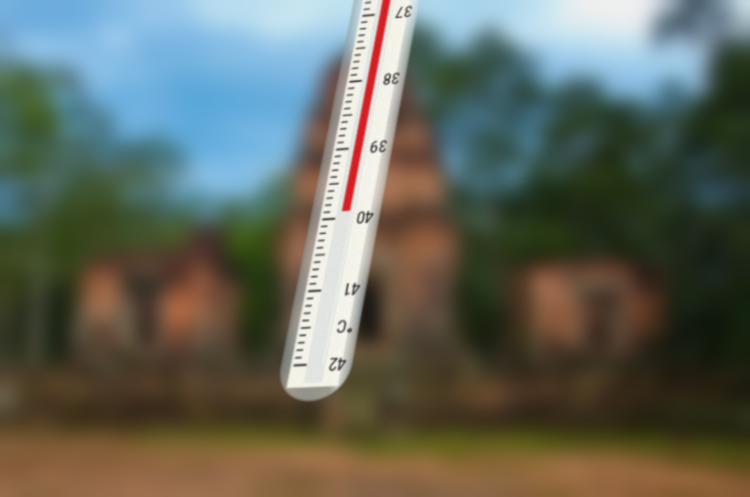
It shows 39.9 °C
